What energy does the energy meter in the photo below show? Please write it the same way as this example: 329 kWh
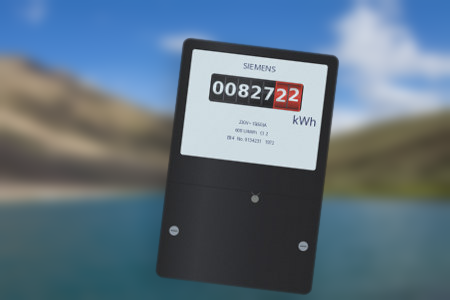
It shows 827.22 kWh
